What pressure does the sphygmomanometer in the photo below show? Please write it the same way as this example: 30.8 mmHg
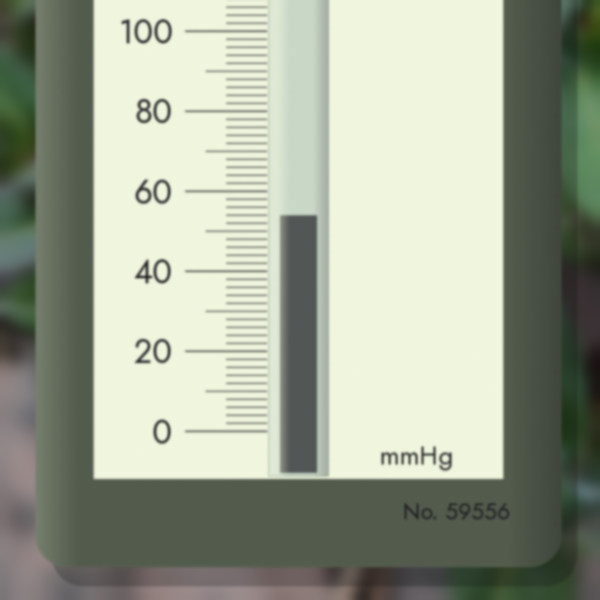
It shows 54 mmHg
